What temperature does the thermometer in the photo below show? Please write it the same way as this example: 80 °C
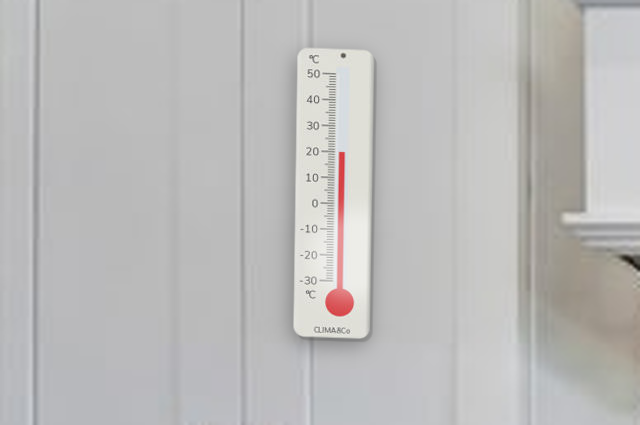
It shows 20 °C
